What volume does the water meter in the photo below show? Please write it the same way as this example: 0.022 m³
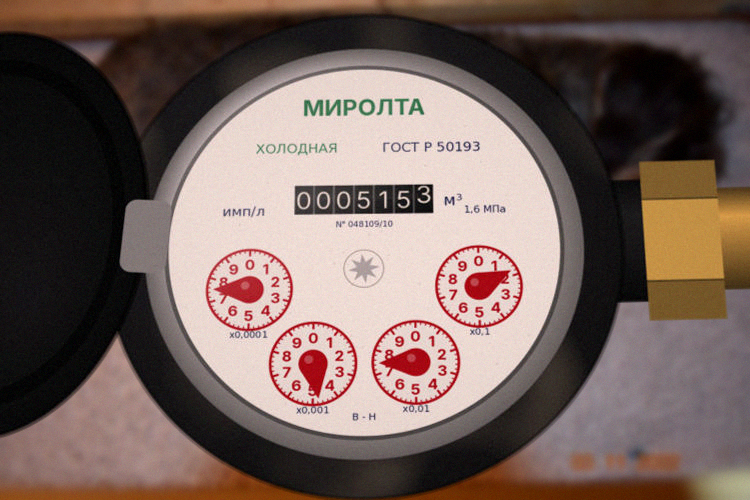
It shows 5153.1747 m³
